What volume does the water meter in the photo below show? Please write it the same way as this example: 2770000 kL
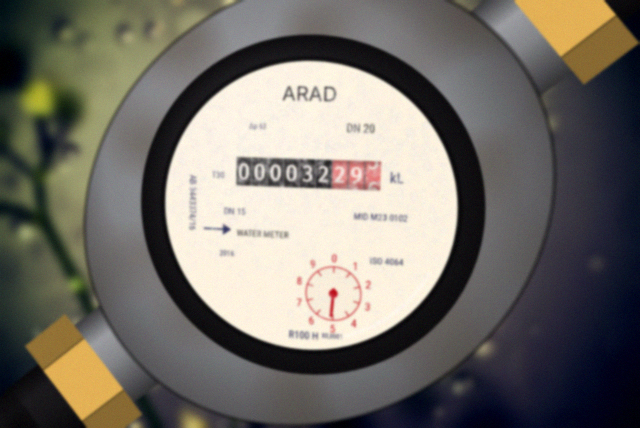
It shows 32.2955 kL
